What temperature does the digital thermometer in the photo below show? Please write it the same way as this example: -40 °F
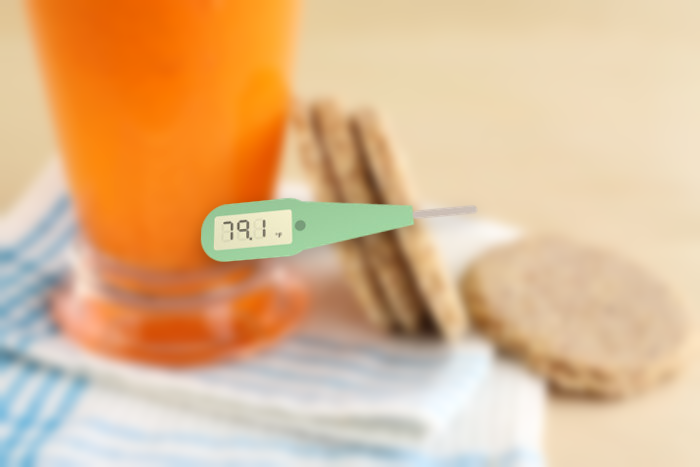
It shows 79.1 °F
